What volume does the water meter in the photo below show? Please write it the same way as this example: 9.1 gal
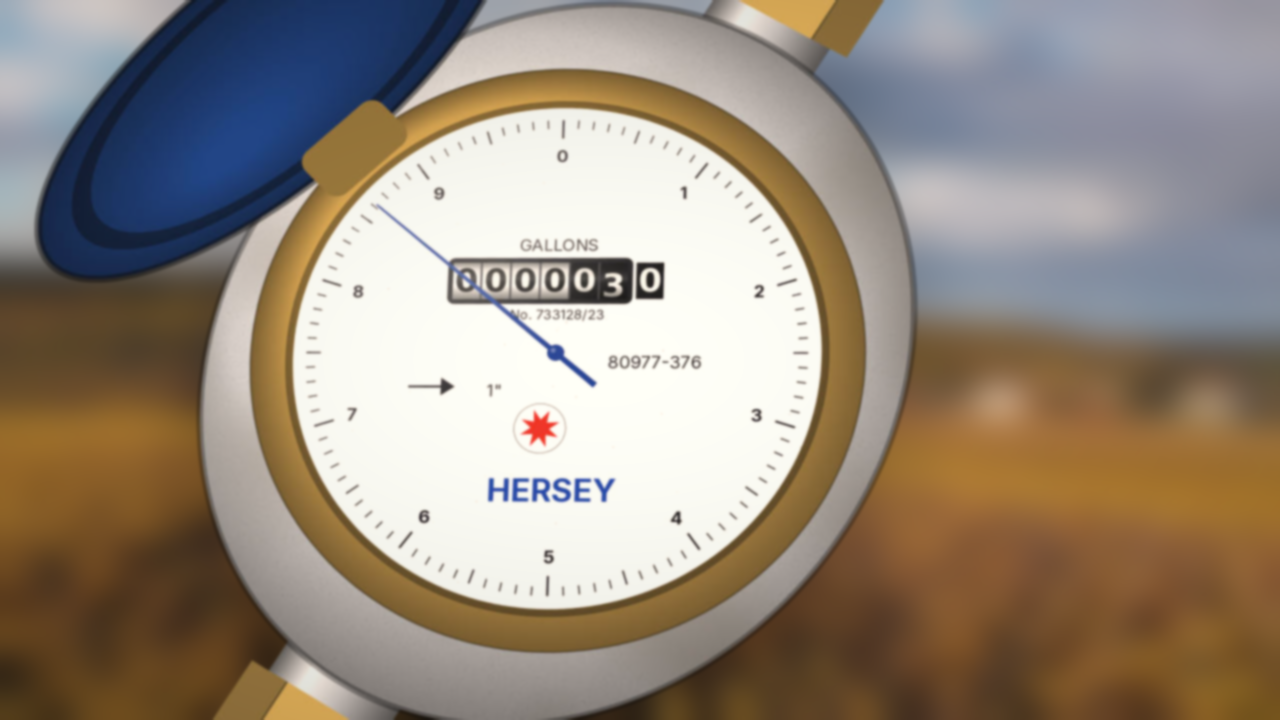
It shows 28.6 gal
